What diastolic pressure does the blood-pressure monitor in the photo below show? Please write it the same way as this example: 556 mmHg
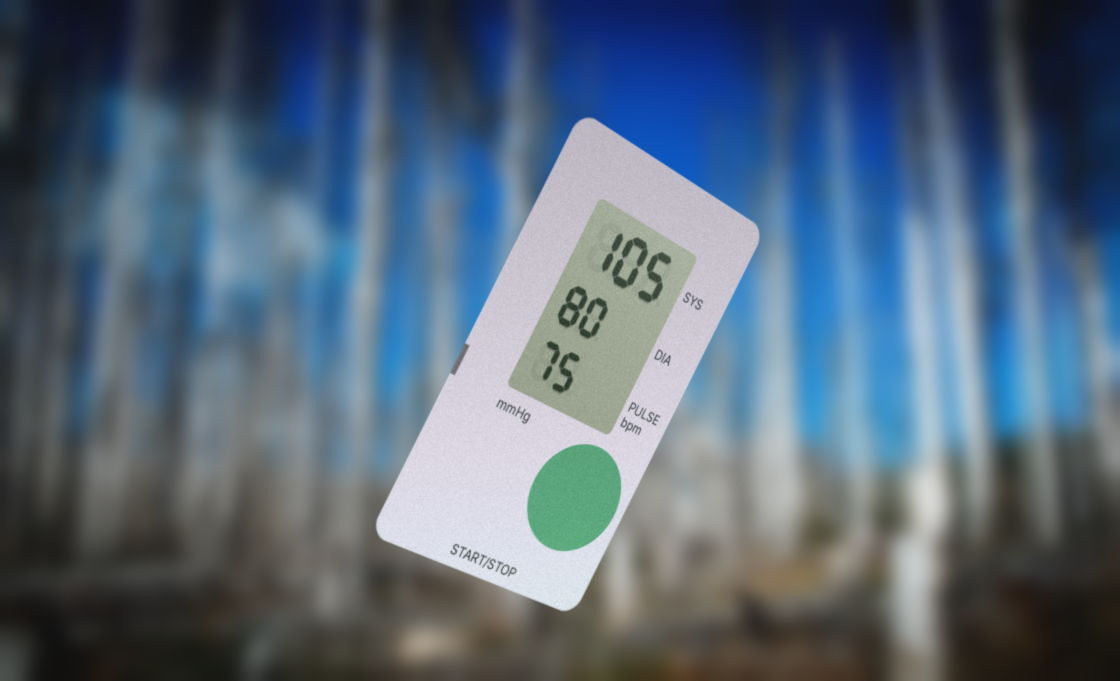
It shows 80 mmHg
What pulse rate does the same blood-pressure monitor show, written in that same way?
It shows 75 bpm
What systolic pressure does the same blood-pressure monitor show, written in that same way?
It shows 105 mmHg
